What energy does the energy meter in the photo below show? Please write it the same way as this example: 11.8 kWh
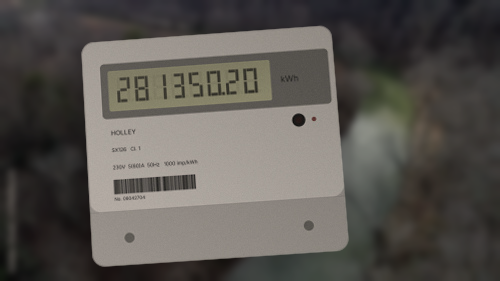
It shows 281350.20 kWh
